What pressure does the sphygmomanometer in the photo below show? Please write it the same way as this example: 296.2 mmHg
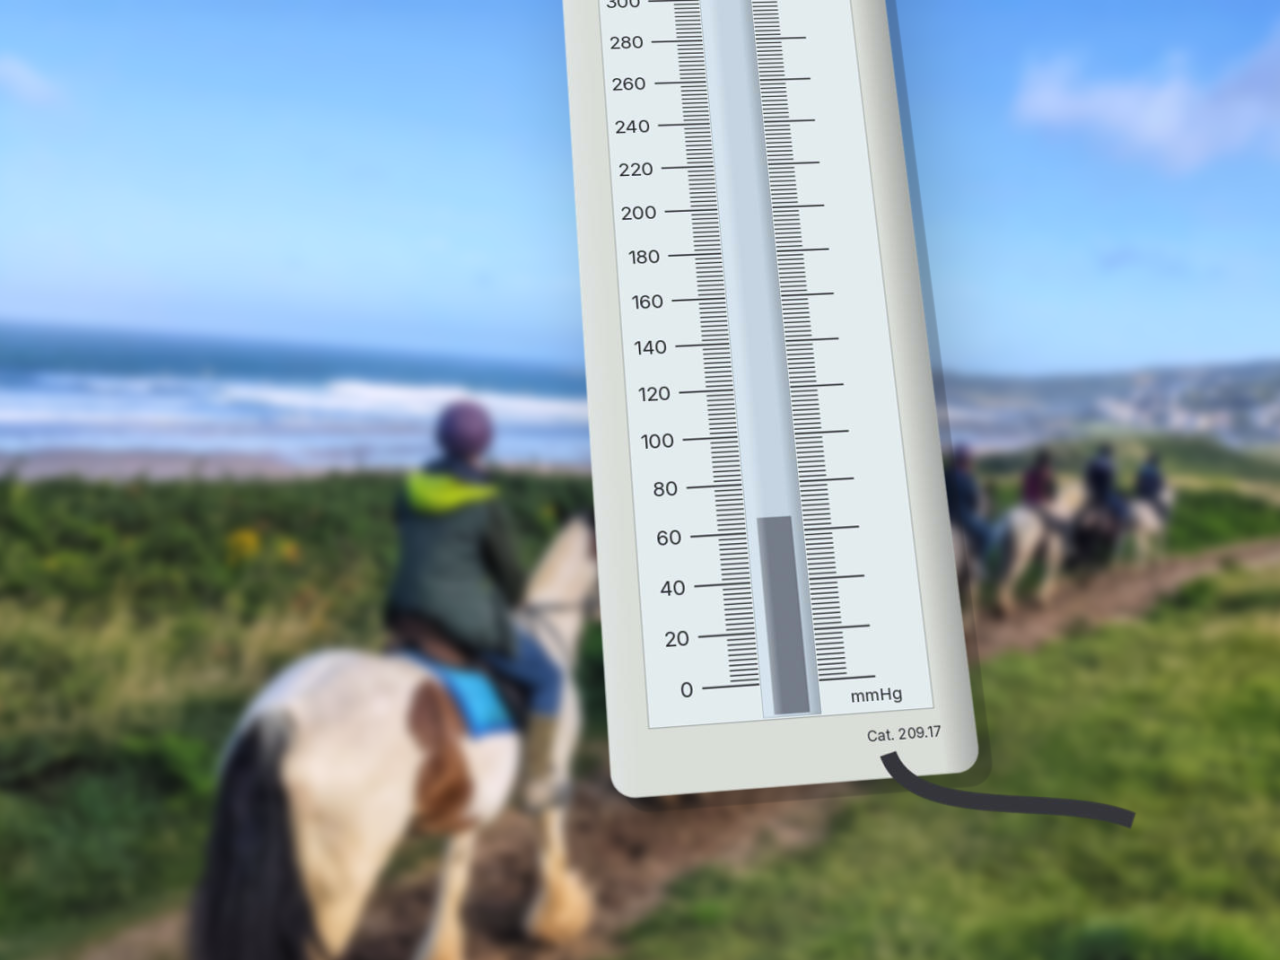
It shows 66 mmHg
